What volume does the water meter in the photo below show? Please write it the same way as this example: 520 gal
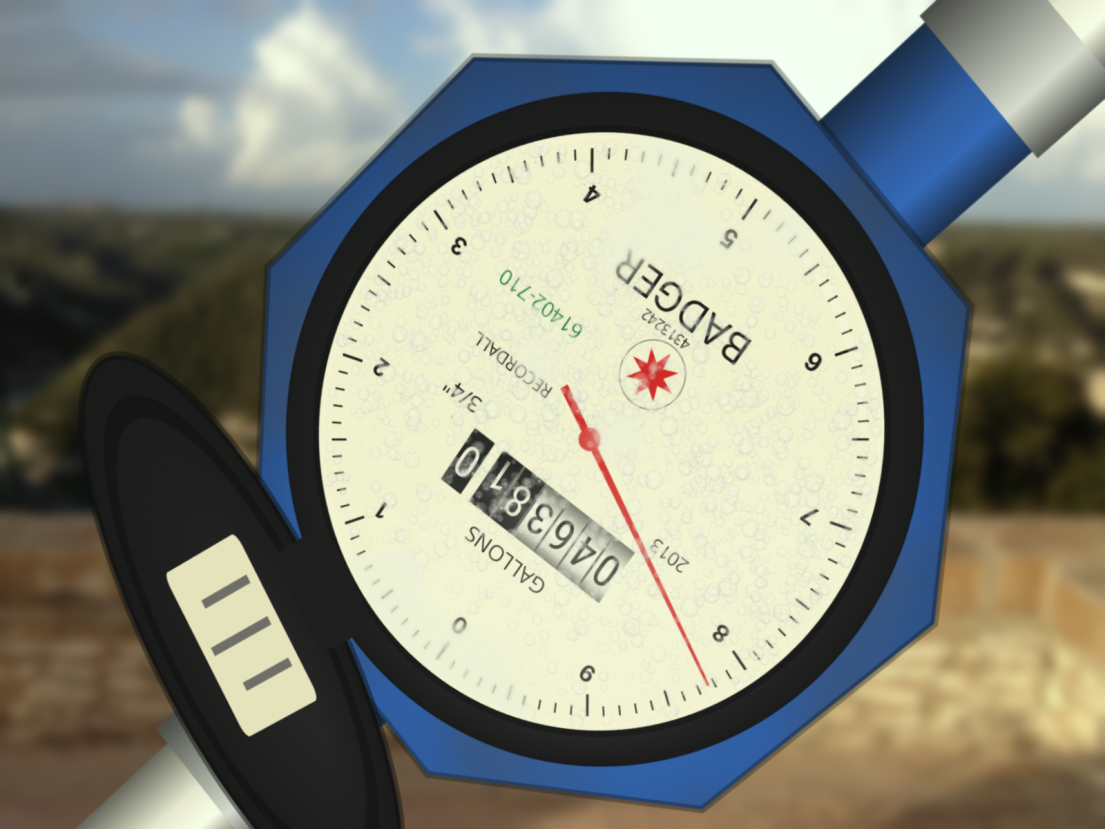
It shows 463808.2 gal
